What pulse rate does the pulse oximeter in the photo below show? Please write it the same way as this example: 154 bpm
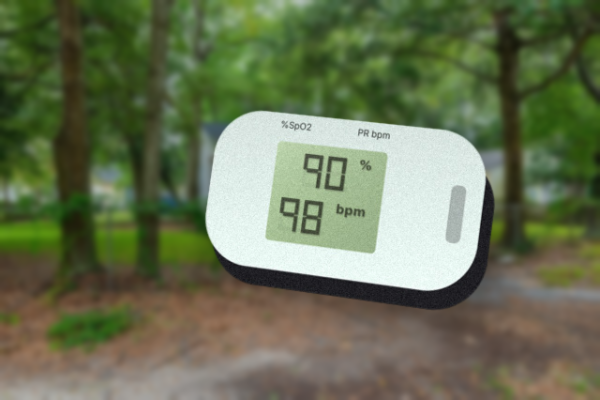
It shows 98 bpm
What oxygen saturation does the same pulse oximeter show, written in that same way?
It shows 90 %
